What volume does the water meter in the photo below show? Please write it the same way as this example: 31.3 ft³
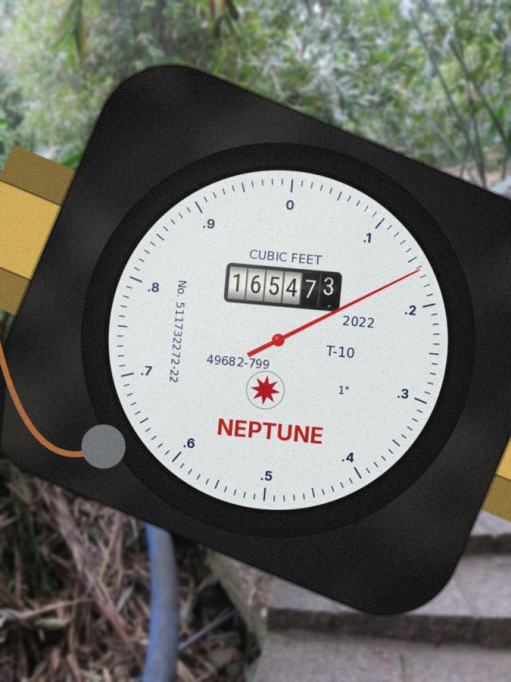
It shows 165473.16 ft³
